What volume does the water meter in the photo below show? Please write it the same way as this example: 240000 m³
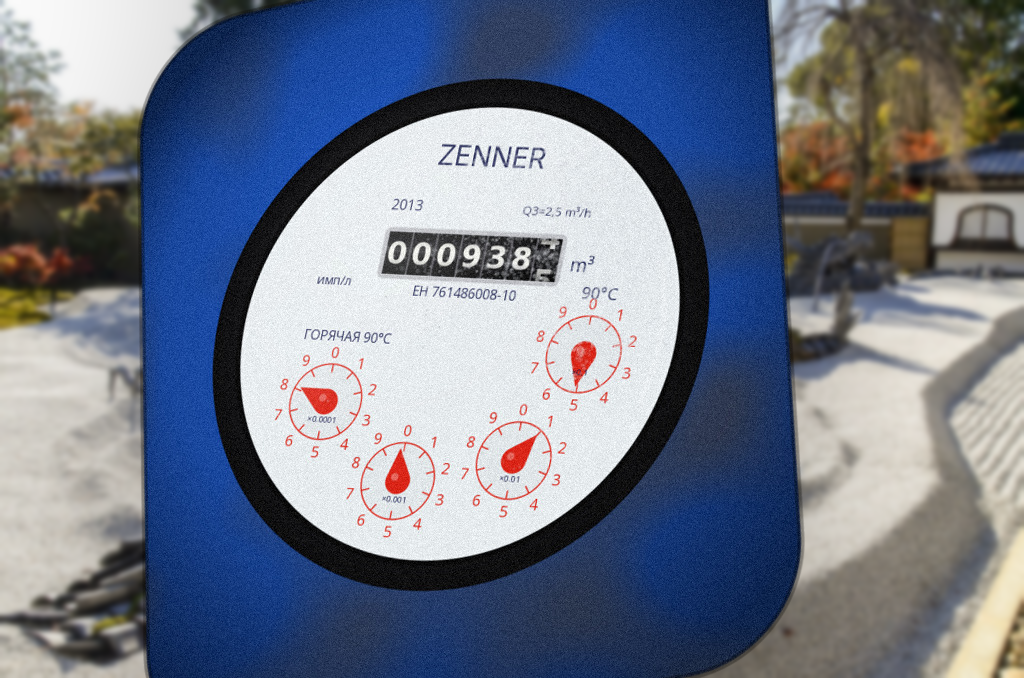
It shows 9384.5098 m³
